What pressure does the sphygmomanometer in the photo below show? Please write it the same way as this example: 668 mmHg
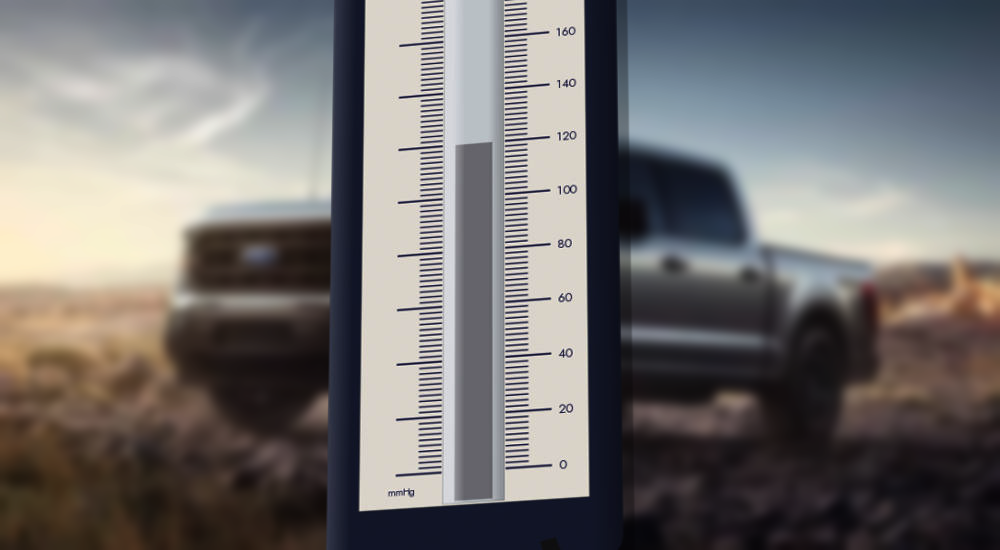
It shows 120 mmHg
